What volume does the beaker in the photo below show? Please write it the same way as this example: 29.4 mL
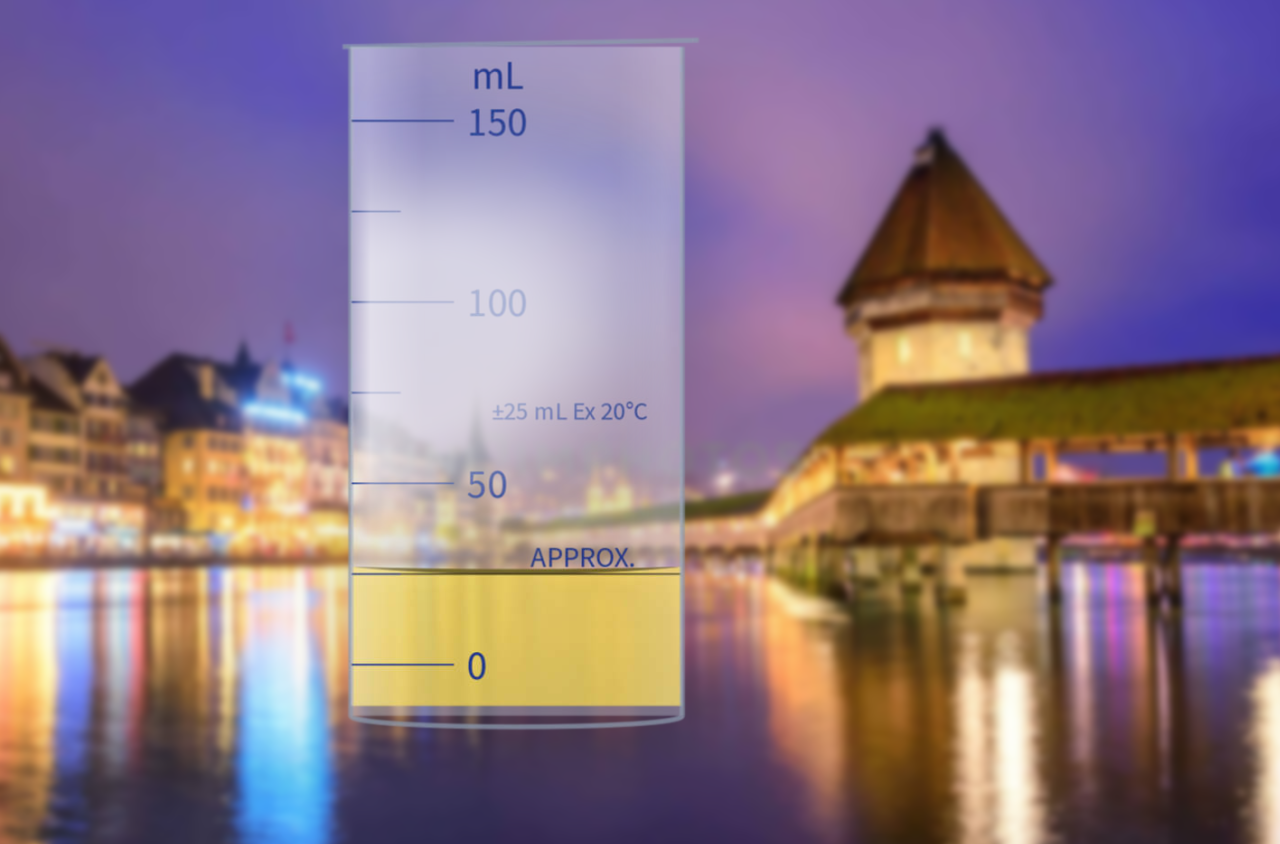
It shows 25 mL
